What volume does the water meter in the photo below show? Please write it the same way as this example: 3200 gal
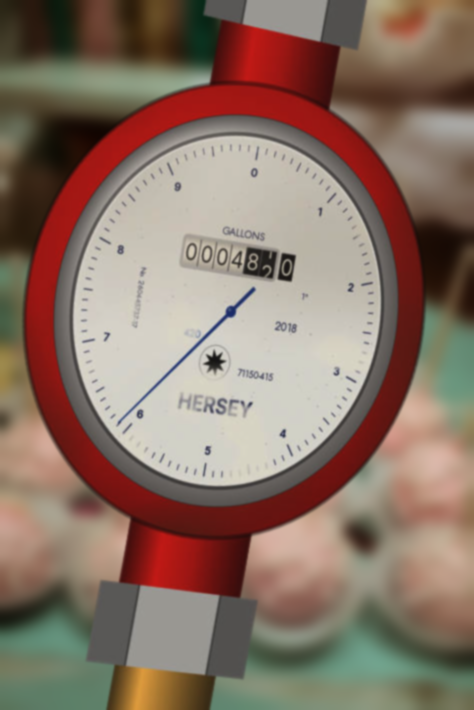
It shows 4816.1 gal
